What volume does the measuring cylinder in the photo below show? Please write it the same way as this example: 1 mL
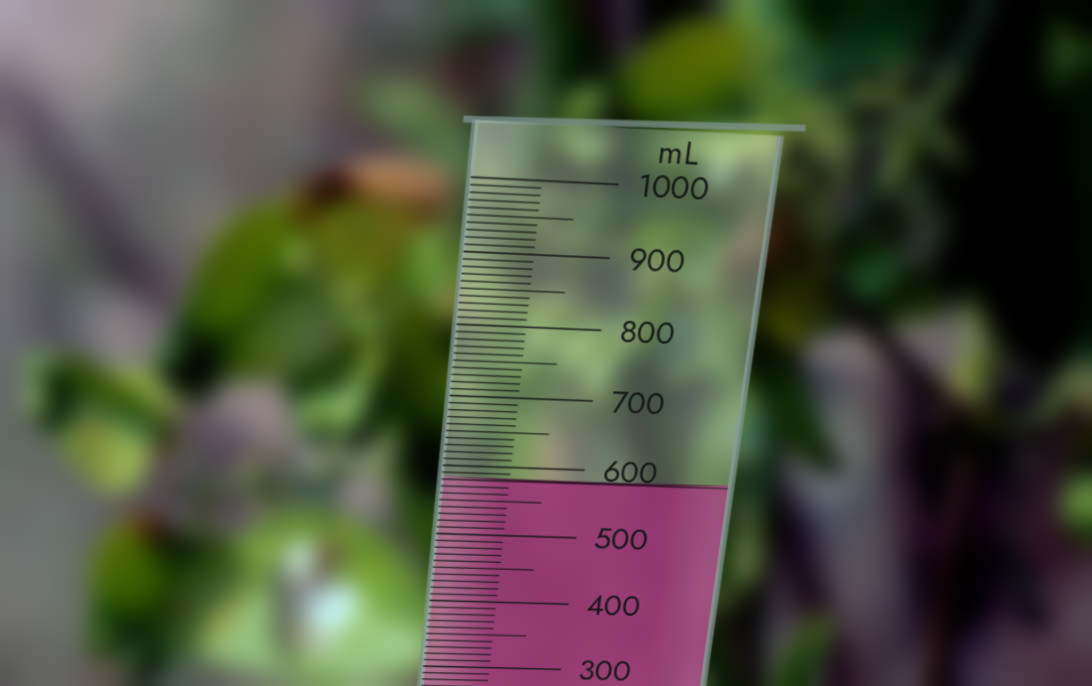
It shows 580 mL
